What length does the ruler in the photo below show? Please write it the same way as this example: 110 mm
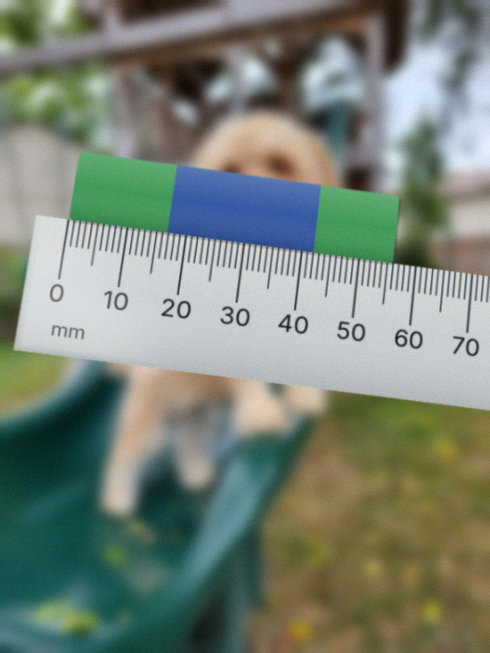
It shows 56 mm
